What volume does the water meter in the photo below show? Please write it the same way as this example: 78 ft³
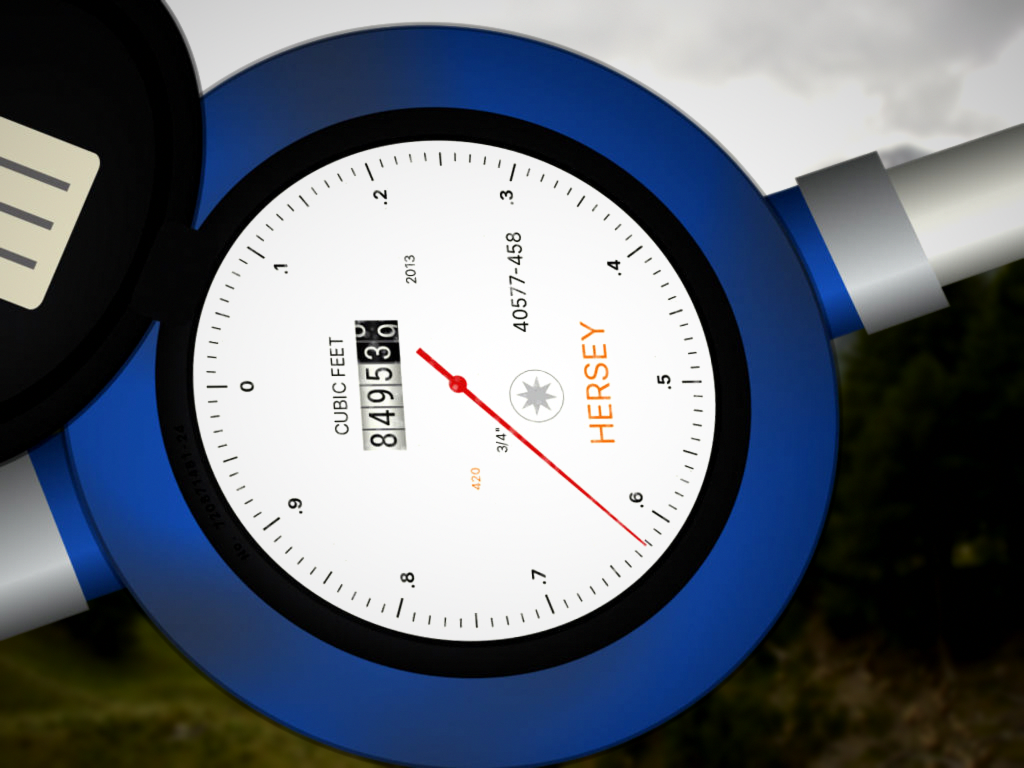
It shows 849538.62 ft³
